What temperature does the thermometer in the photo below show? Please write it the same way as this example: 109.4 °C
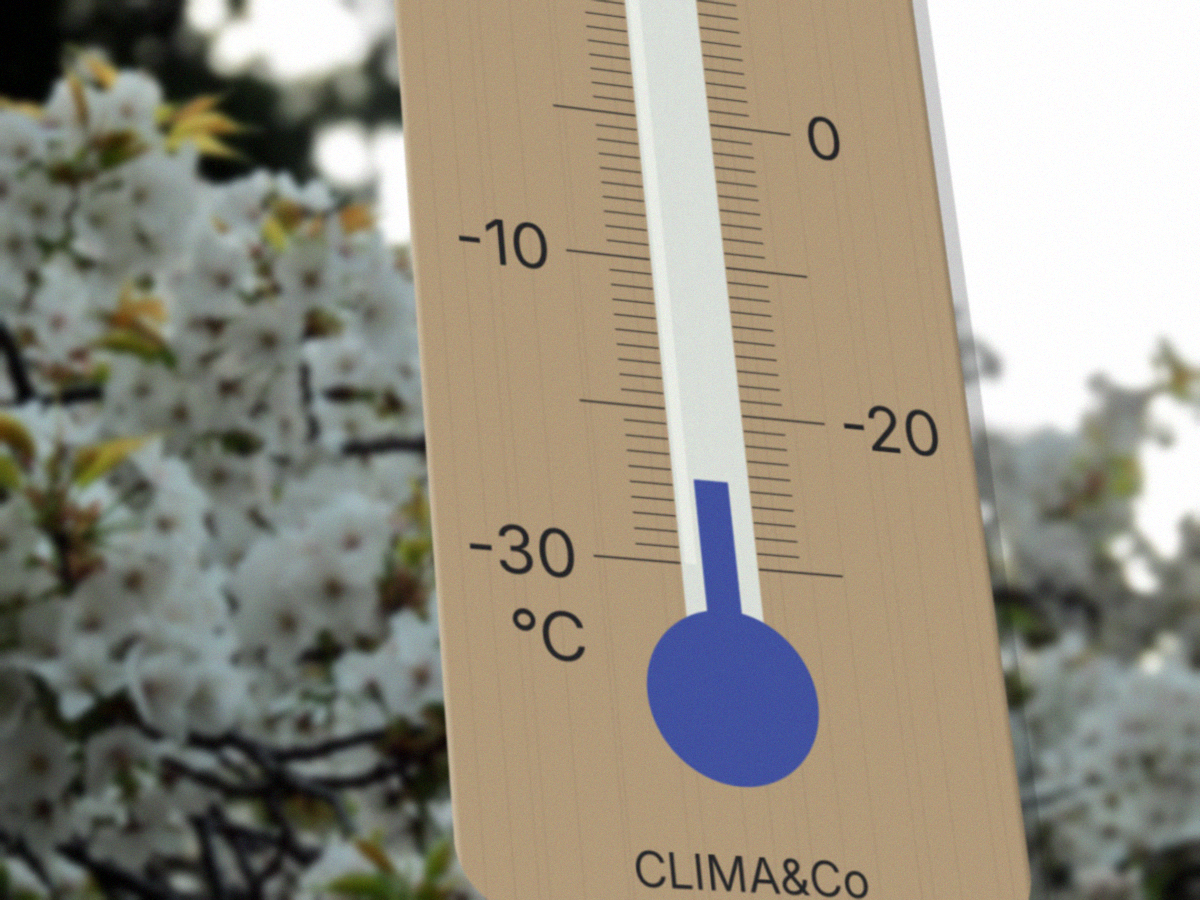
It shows -24.5 °C
